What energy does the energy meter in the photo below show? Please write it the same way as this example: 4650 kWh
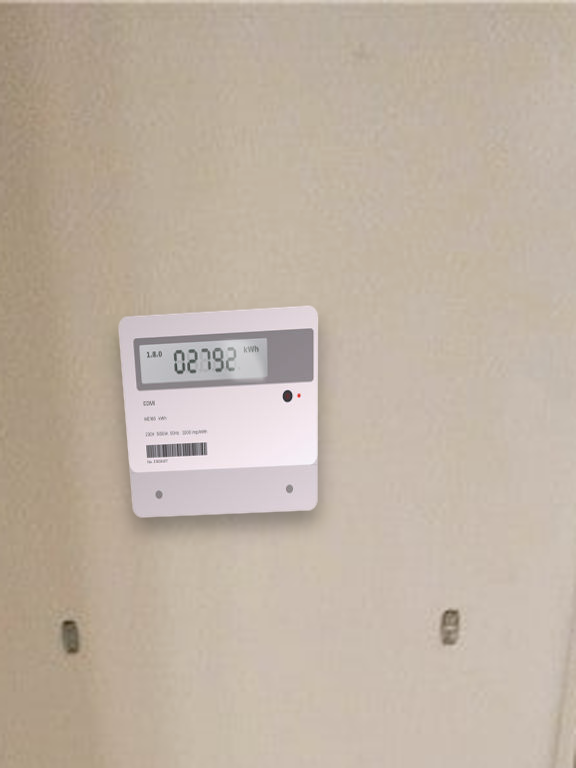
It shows 2792 kWh
